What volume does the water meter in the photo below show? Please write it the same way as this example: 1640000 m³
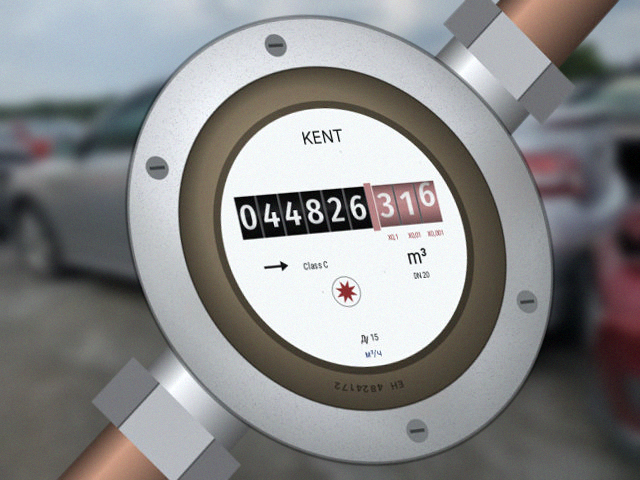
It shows 44826.316 m³
